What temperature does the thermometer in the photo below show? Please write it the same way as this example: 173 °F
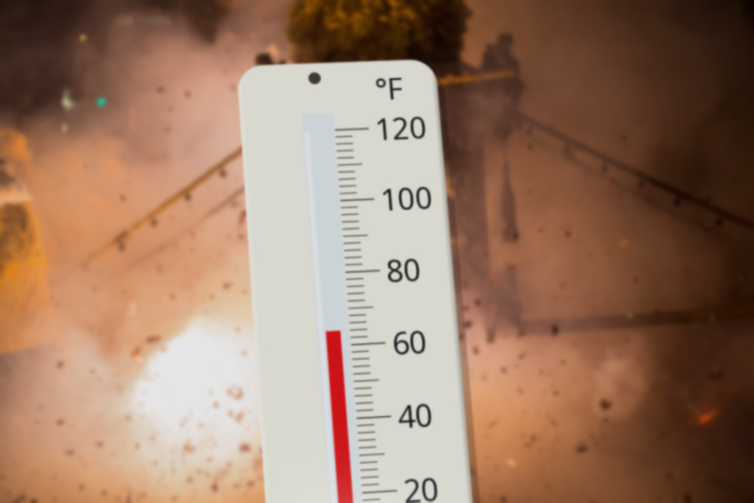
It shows 64 °F
